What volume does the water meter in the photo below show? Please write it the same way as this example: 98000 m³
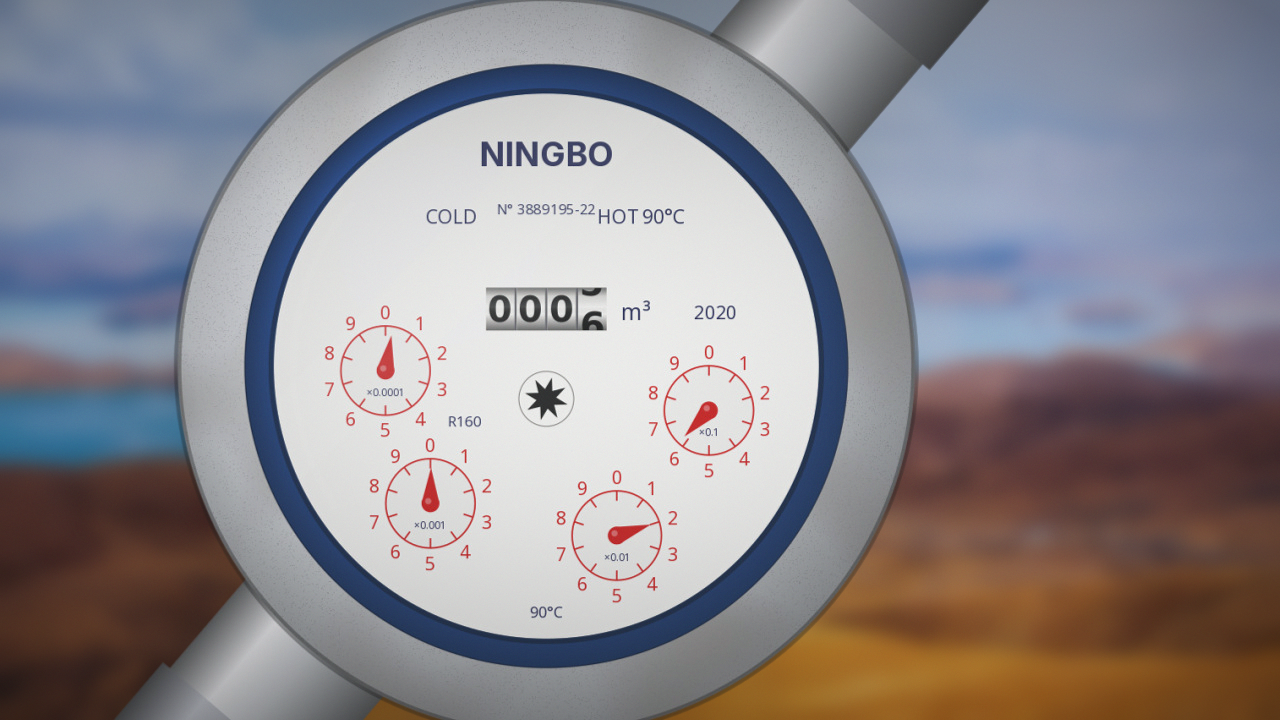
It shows 5.6200 m³
